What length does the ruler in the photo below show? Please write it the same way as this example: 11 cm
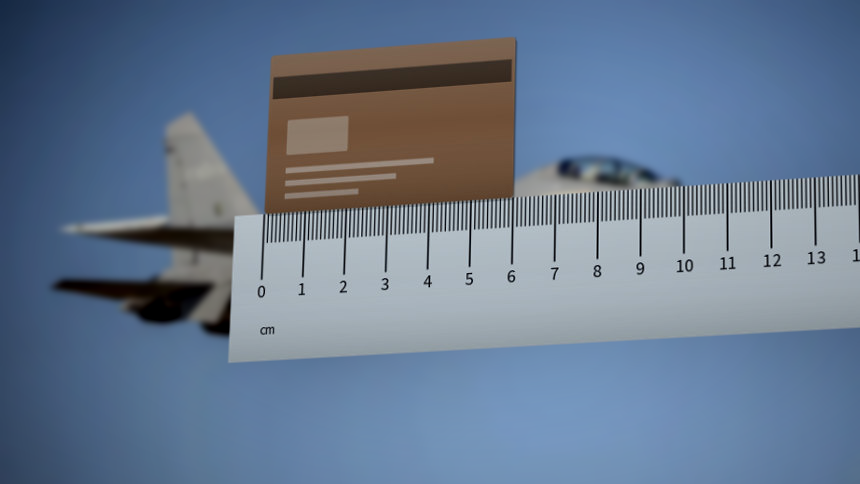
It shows 6 cm
